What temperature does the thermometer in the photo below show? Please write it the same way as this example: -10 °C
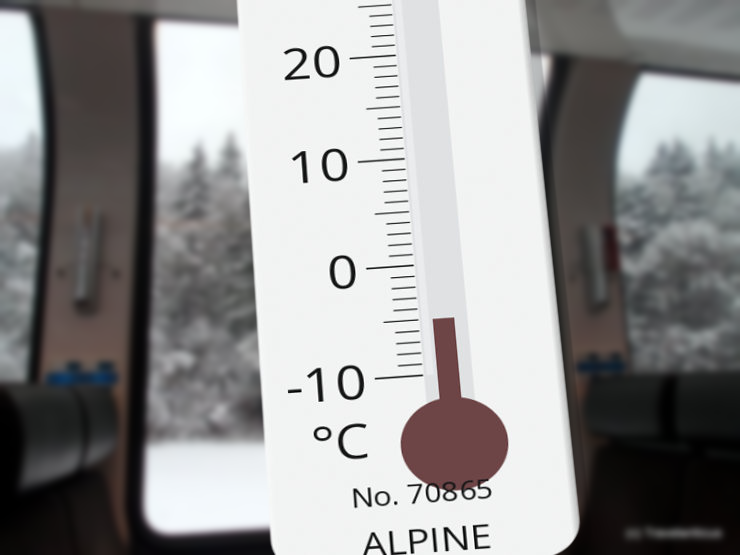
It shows -5 °C
